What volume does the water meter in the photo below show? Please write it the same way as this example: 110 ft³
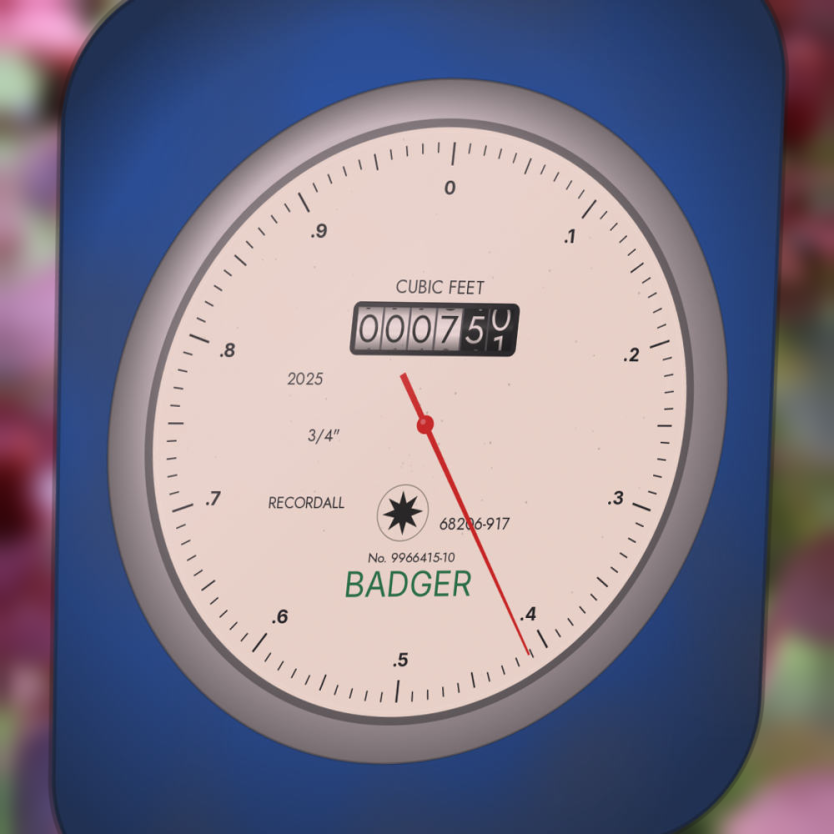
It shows 750.41 ft³
